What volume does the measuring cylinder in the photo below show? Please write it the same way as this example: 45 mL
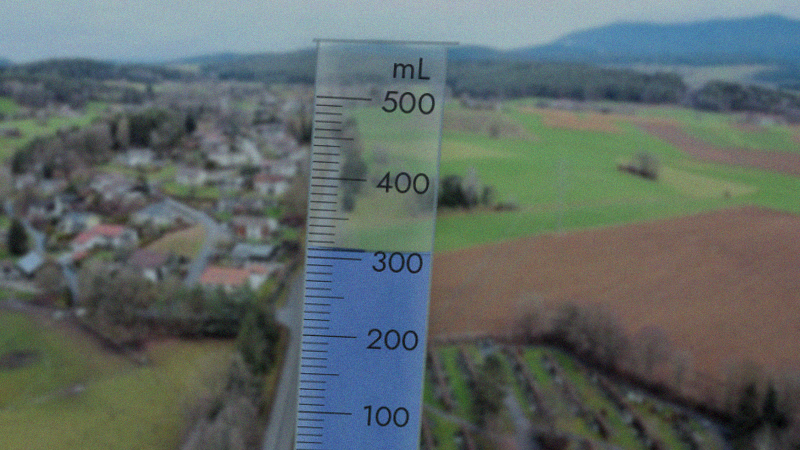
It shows 310 mL
